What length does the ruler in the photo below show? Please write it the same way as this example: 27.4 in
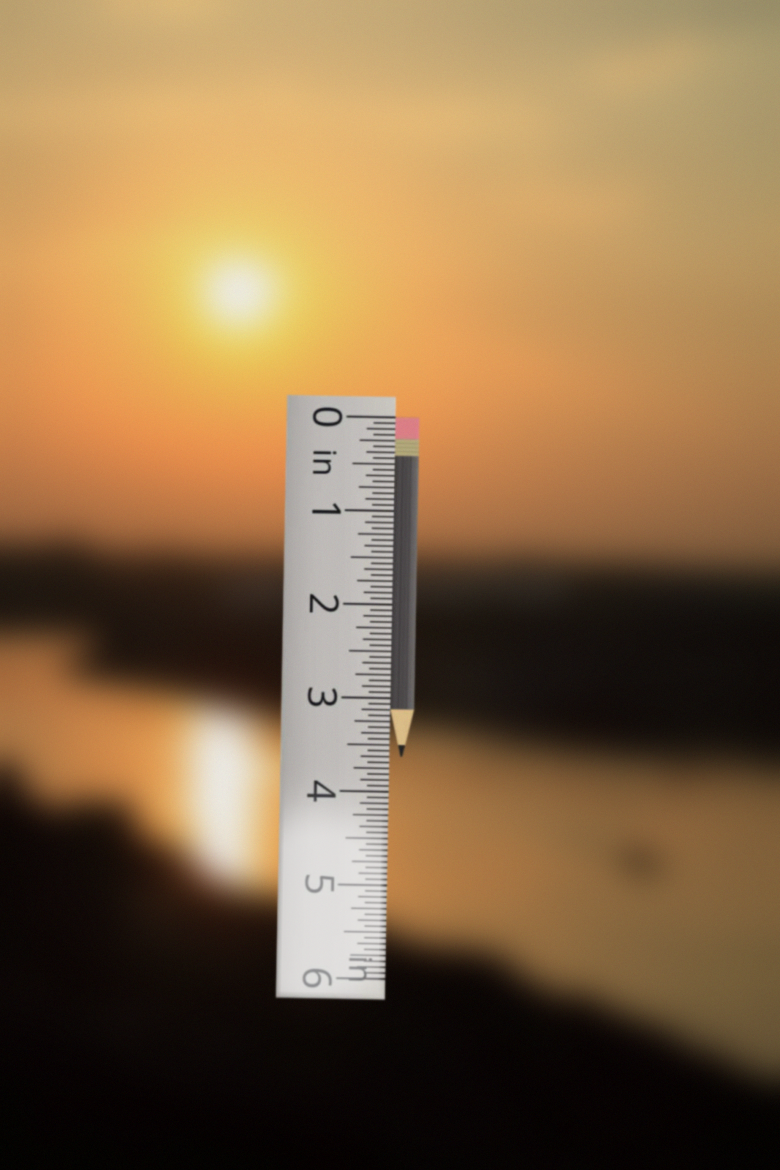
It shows 3.625 in
